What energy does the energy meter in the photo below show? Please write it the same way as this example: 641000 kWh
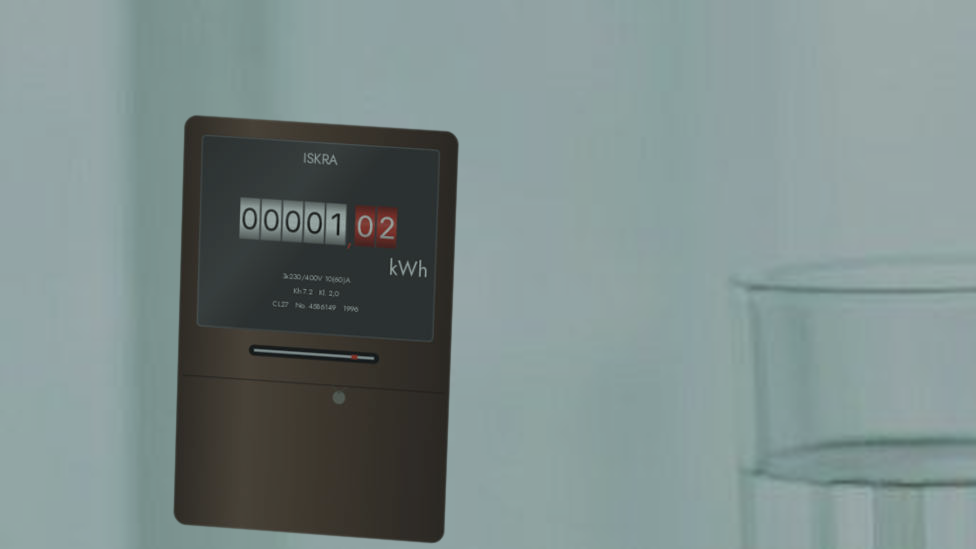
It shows 1.02 kWh
